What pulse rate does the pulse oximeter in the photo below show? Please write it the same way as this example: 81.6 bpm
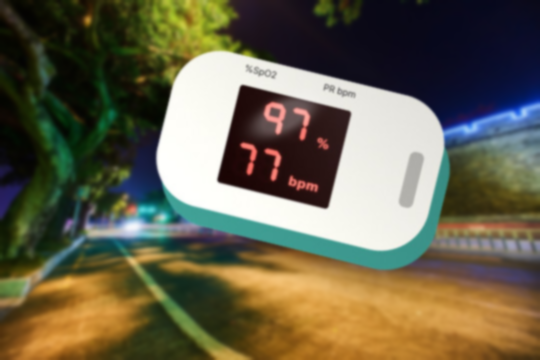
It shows 77 bpm
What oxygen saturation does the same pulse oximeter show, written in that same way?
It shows 97 %
